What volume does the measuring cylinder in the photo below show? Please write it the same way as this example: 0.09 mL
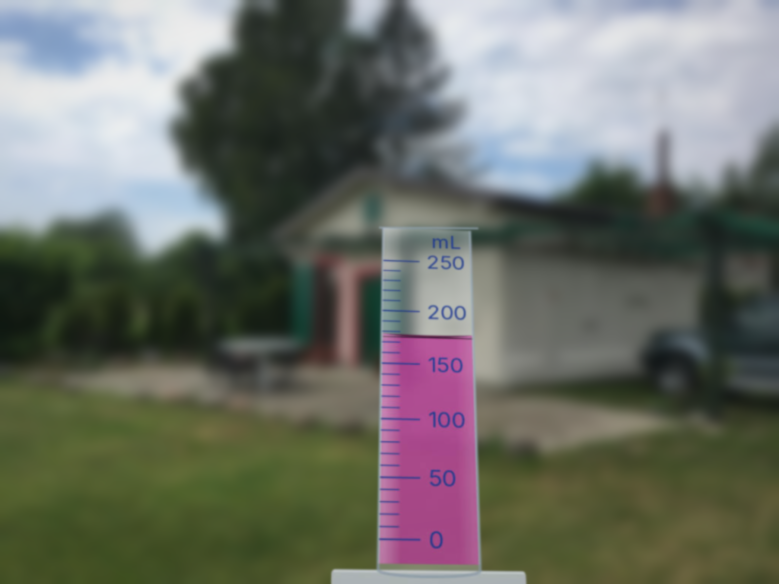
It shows 175 mL
